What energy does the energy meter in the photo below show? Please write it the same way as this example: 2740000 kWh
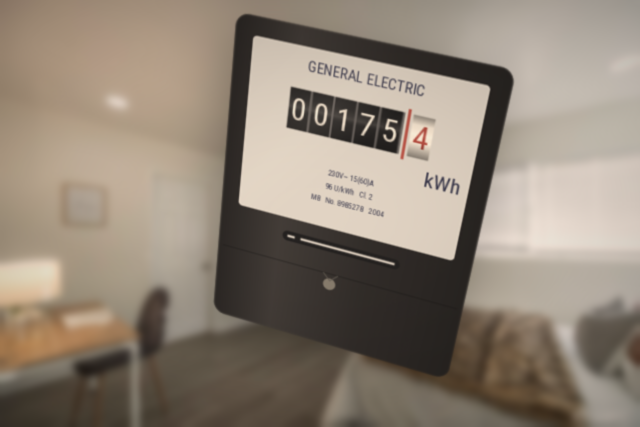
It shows 175.4 kWh
